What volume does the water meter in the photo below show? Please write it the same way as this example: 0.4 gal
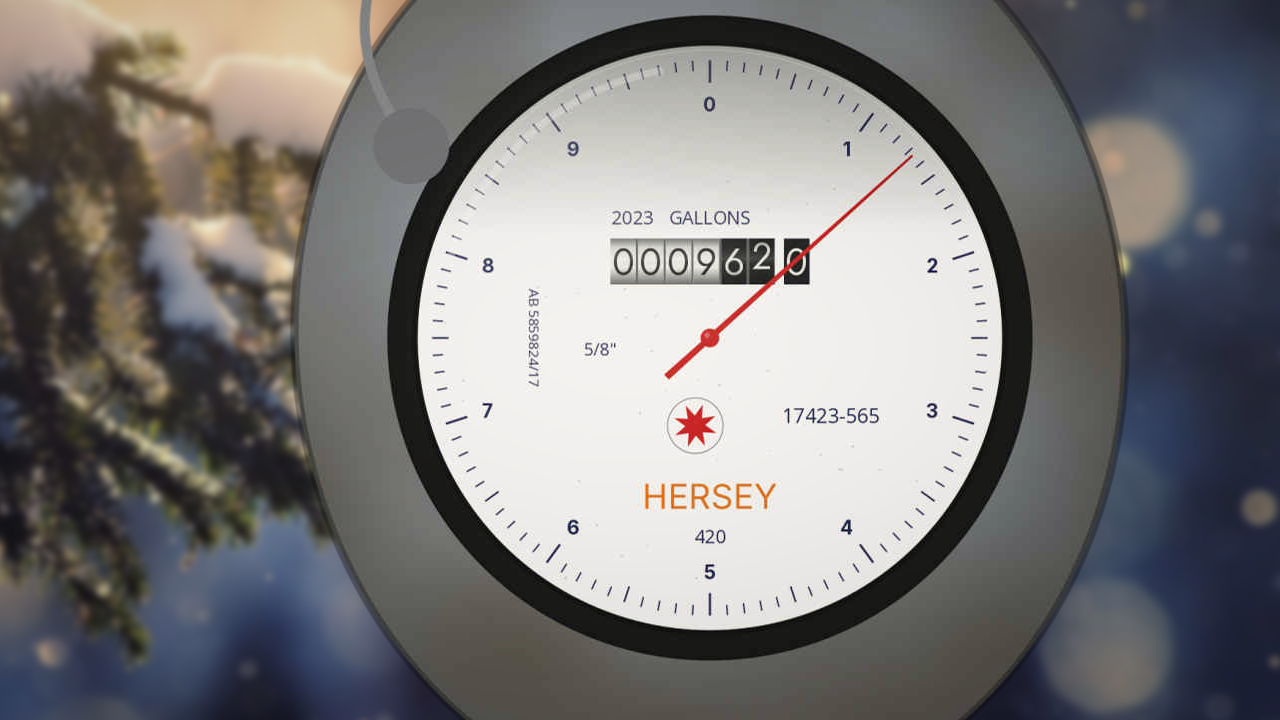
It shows 9621.3 gal
